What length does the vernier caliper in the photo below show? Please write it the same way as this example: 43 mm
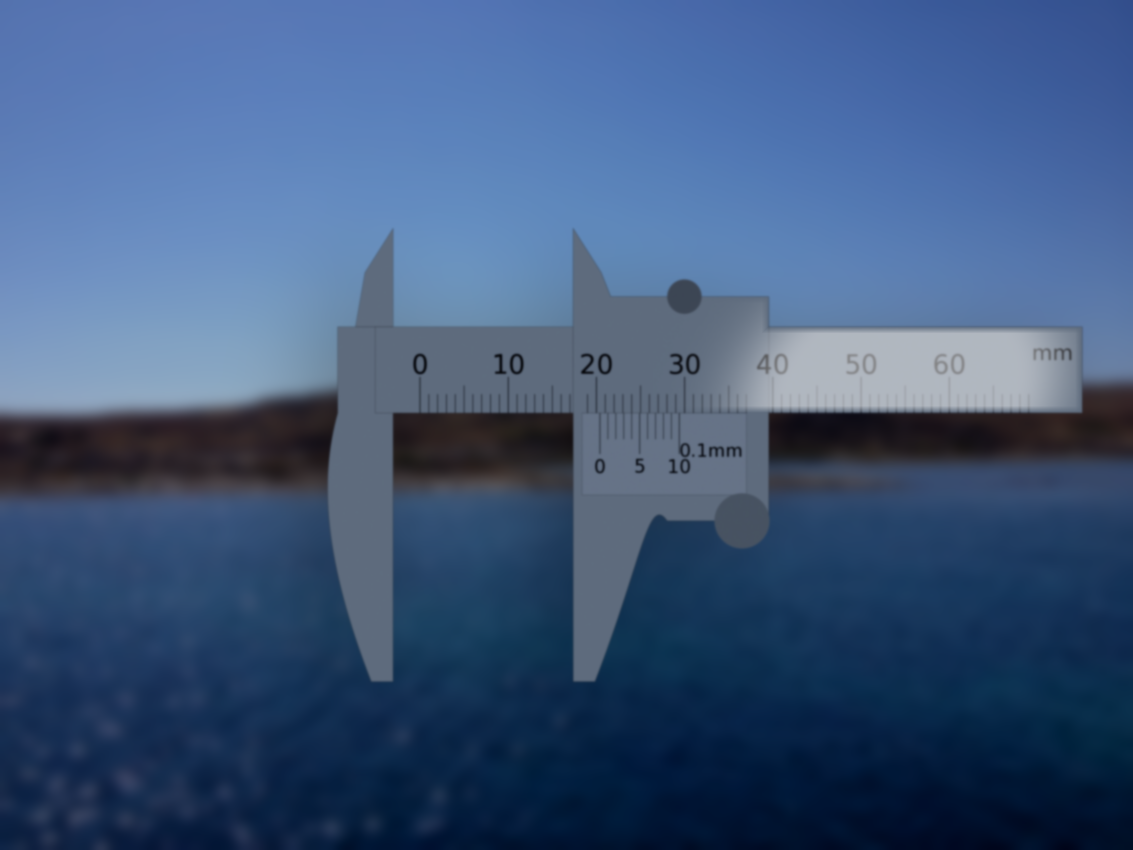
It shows 20.4 mm
